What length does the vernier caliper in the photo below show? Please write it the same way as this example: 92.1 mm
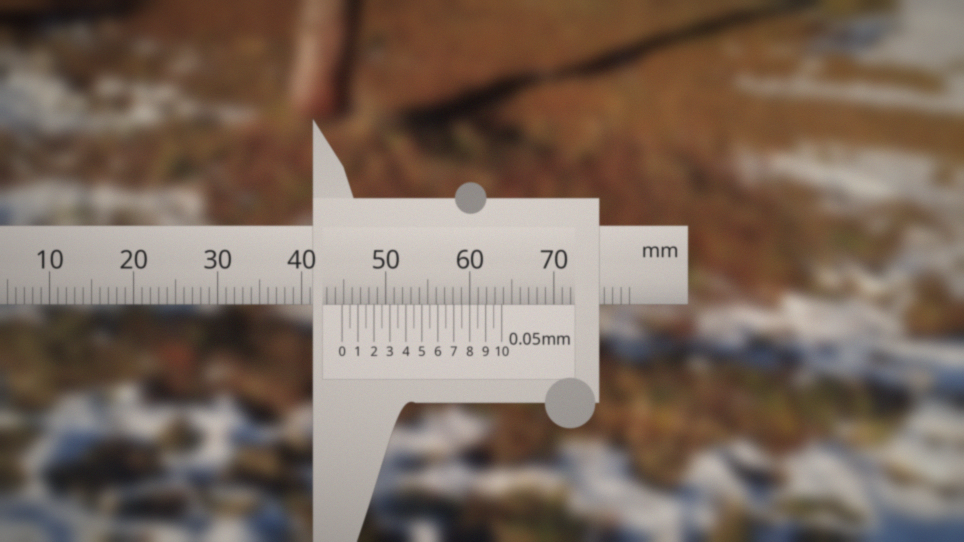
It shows 44.8 mm
